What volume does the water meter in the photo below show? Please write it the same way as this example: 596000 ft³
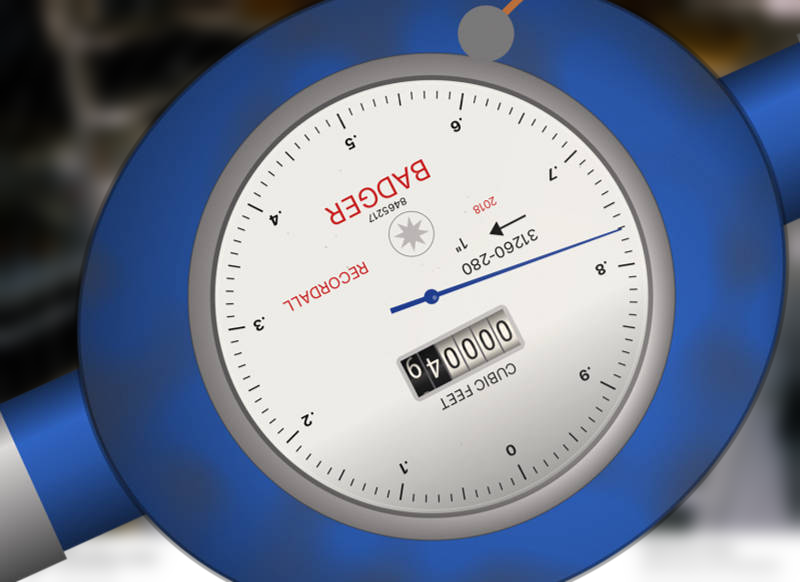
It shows 48.77 ft³
